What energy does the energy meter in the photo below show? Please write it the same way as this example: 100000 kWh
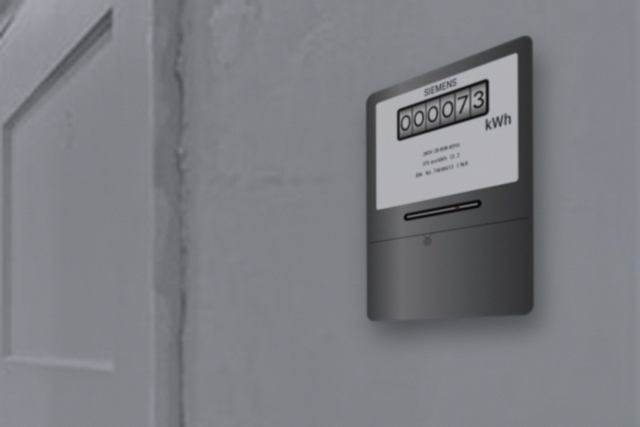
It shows 73 kWh
